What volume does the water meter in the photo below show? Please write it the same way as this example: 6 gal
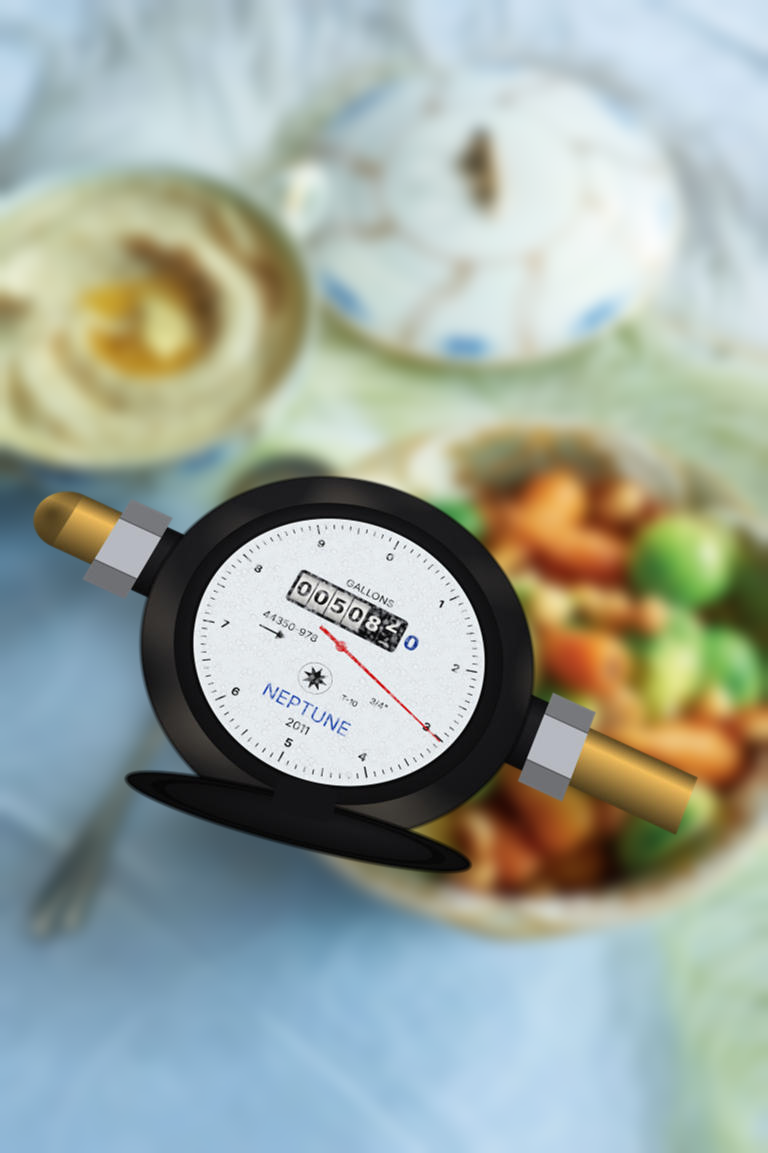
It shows 50823.0 gal
